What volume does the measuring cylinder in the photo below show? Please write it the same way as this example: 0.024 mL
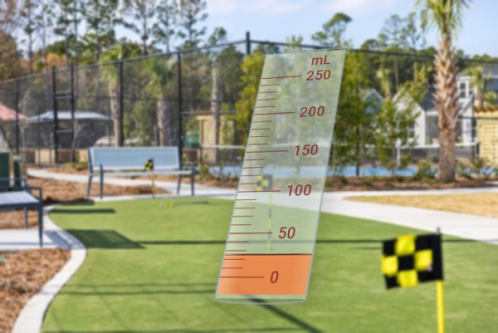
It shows 25 mL
